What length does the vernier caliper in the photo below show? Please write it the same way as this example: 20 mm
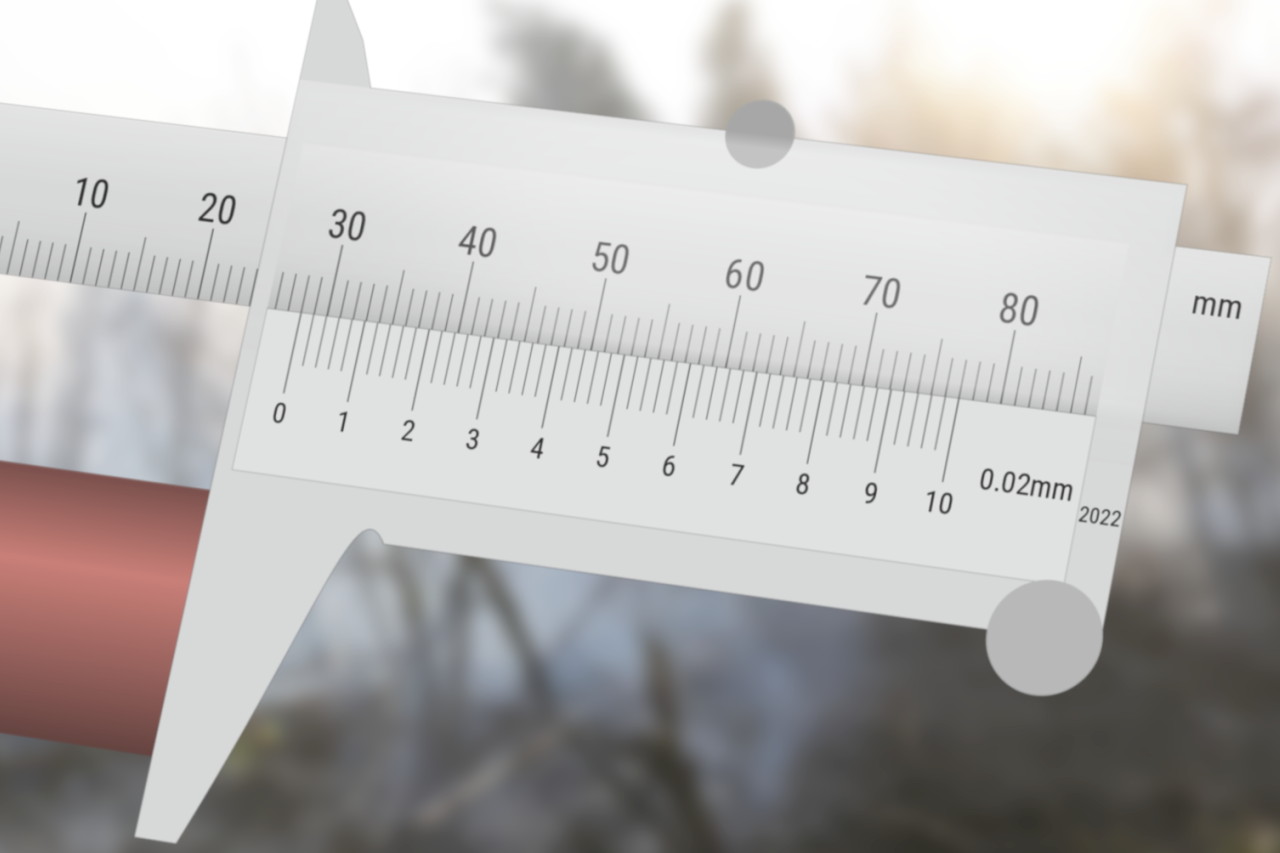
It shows 28.0 mm
